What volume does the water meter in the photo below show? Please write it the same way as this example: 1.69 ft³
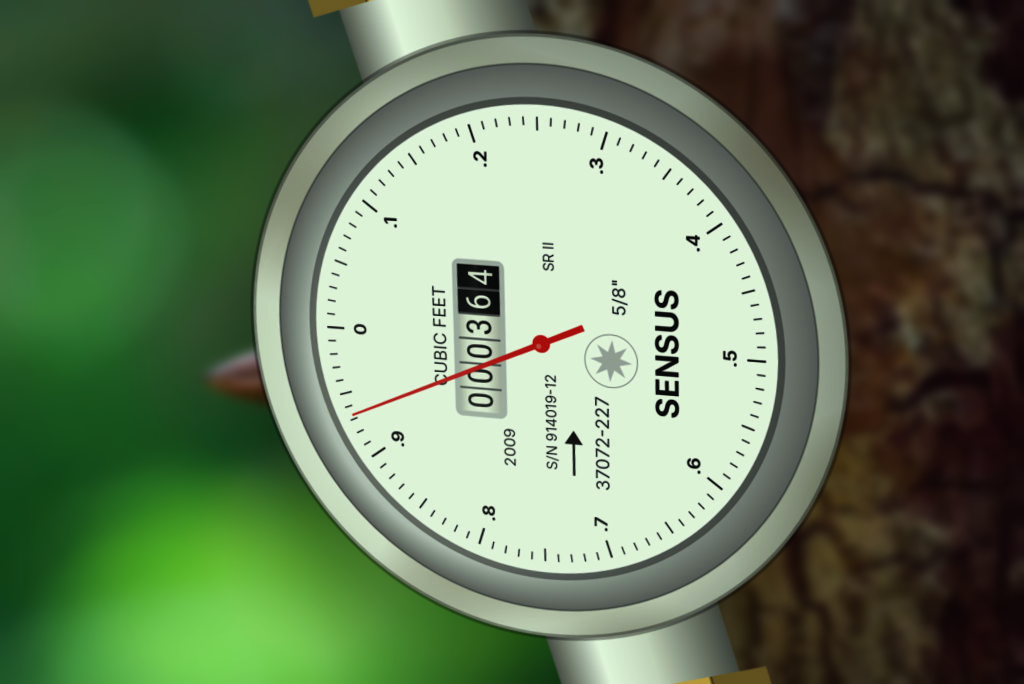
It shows 363.93 ft³
